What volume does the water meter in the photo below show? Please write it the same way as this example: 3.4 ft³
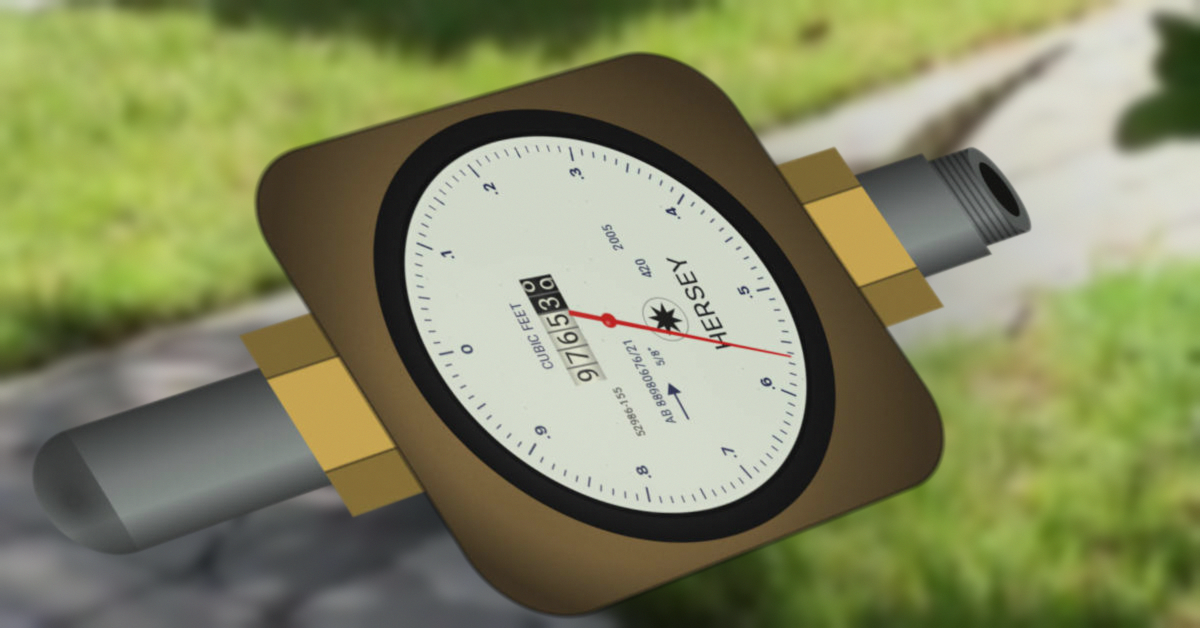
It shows 976538.56 ft³
